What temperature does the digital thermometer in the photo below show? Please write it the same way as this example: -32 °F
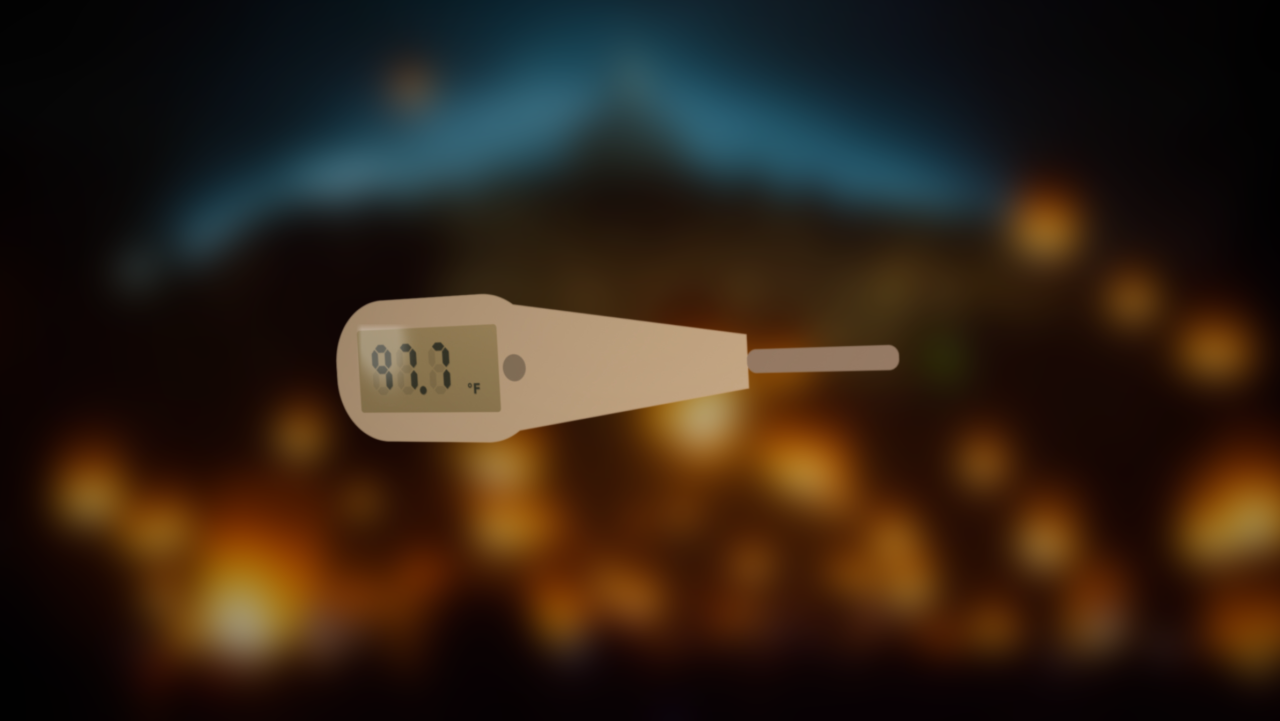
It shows 97.7 °F
